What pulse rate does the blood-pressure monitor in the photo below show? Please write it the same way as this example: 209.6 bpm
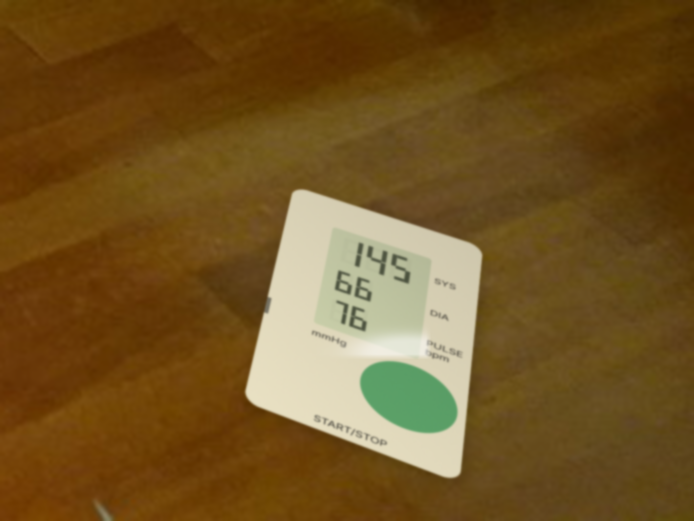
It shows 76 bpm
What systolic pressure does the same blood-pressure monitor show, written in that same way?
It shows 145 mmHg
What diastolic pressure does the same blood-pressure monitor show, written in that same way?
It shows 66 mmHg
